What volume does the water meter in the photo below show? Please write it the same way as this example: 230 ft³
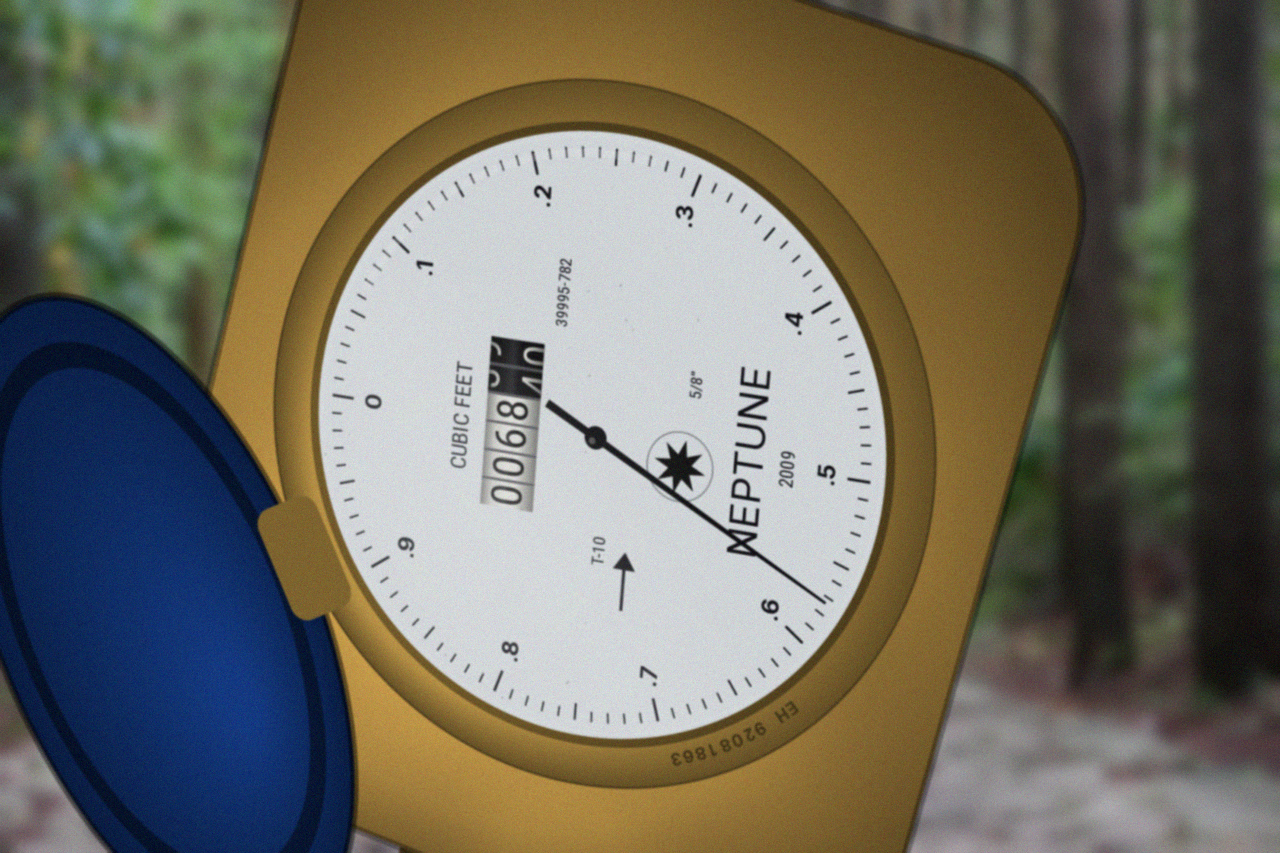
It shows 6839.57 ft³
